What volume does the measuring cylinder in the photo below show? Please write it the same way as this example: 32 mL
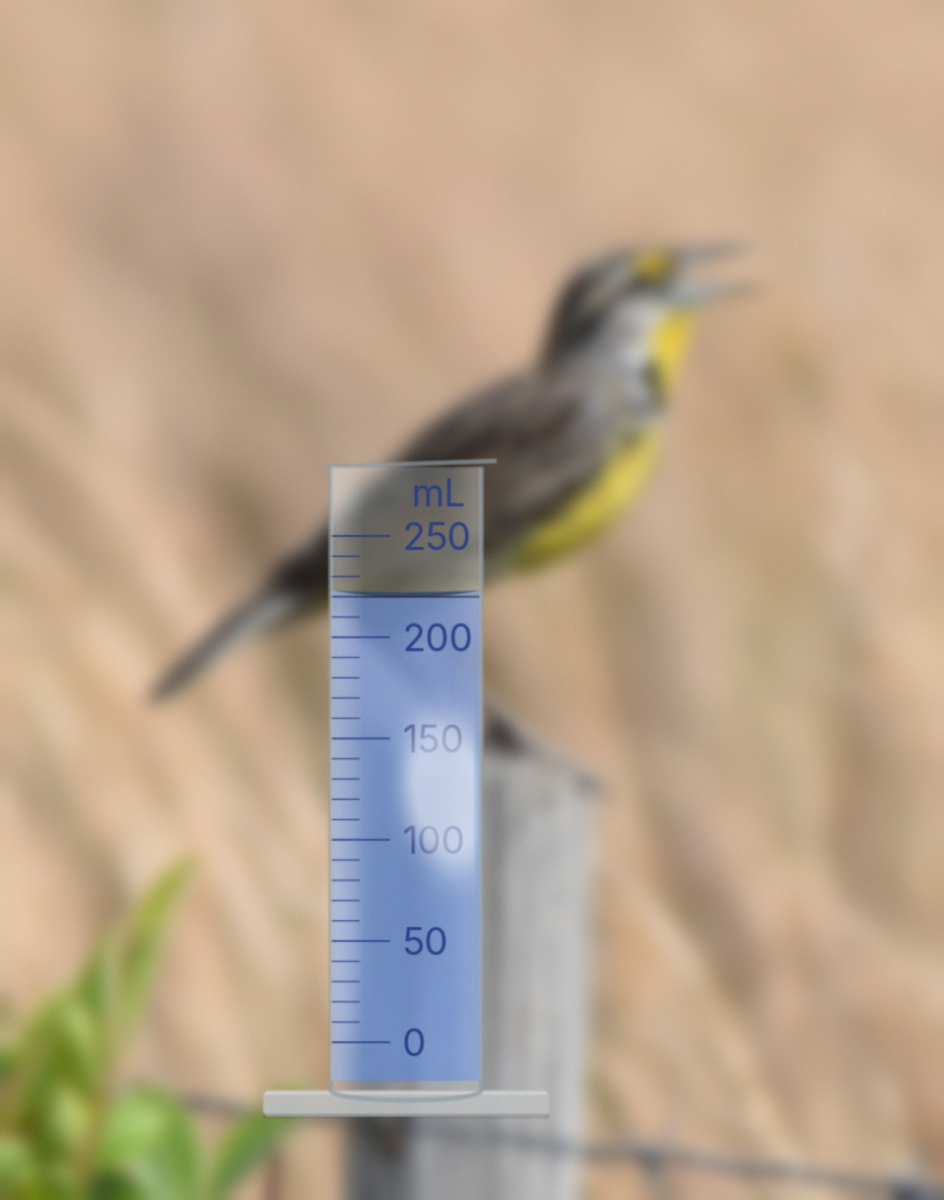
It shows 220 mL
